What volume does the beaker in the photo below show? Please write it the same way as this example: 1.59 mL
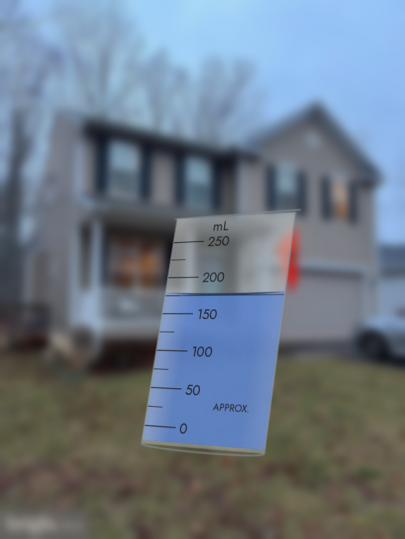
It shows 175 mL
